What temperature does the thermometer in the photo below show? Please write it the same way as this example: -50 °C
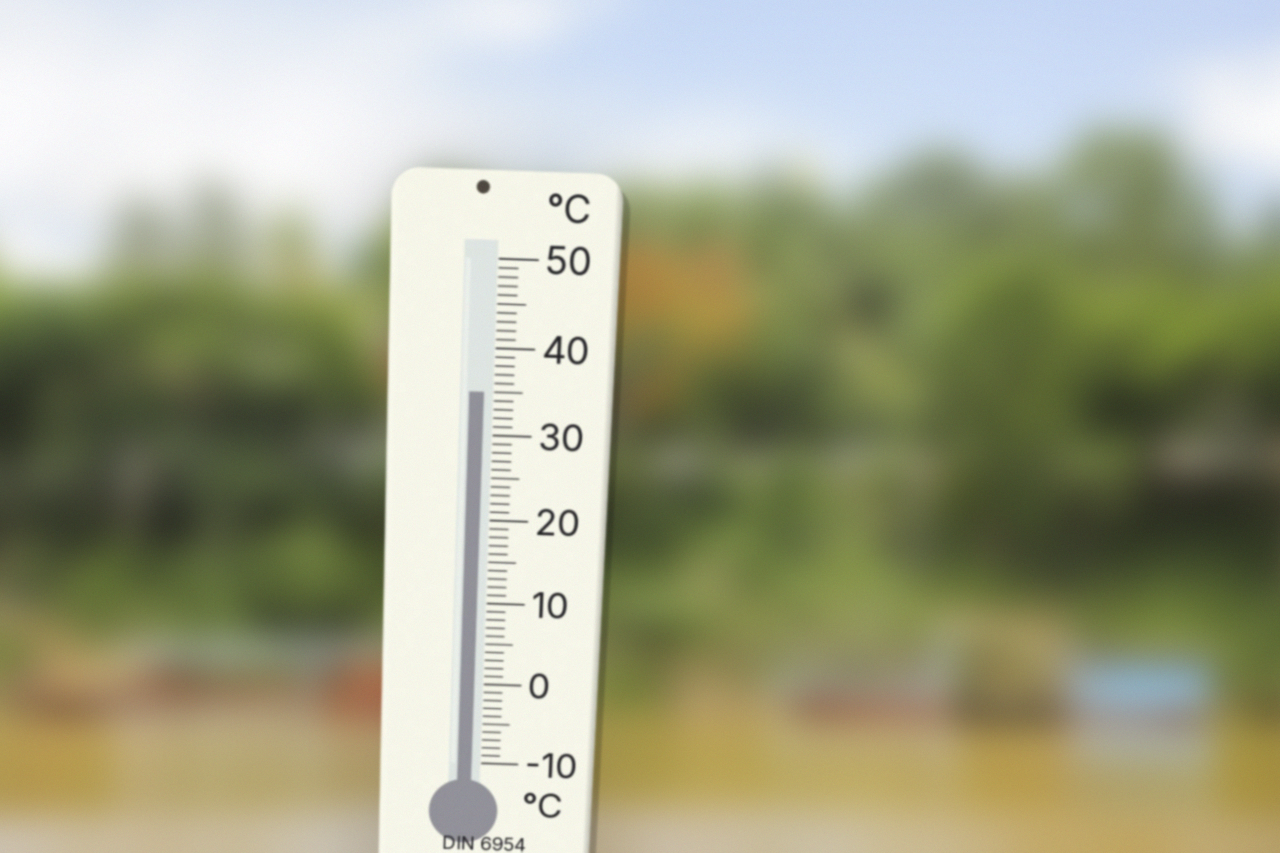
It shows 35 °C
